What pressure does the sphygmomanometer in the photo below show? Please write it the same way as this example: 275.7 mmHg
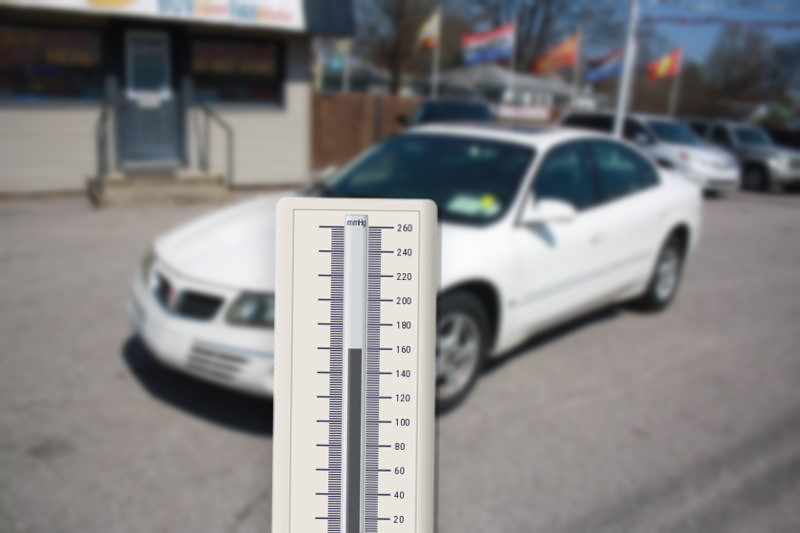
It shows 160 mmHg
